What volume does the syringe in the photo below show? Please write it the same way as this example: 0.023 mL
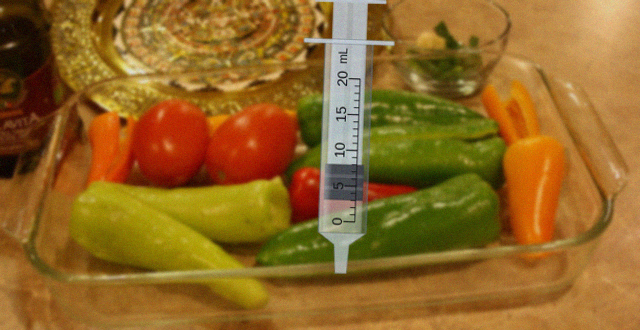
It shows 3 mL
